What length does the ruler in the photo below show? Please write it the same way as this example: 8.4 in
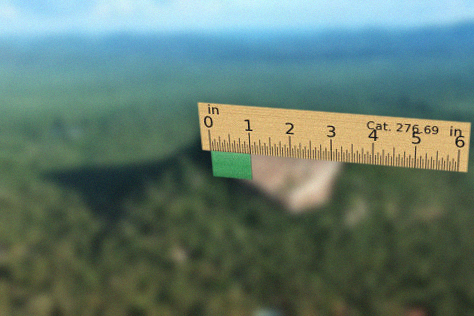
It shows 1 in
